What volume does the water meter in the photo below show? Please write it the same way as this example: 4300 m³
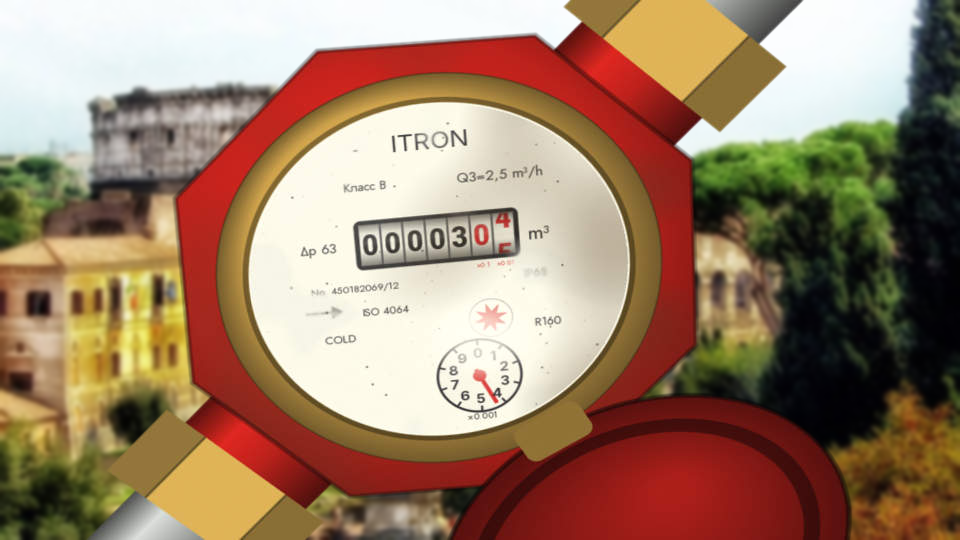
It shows 3.044 m³
